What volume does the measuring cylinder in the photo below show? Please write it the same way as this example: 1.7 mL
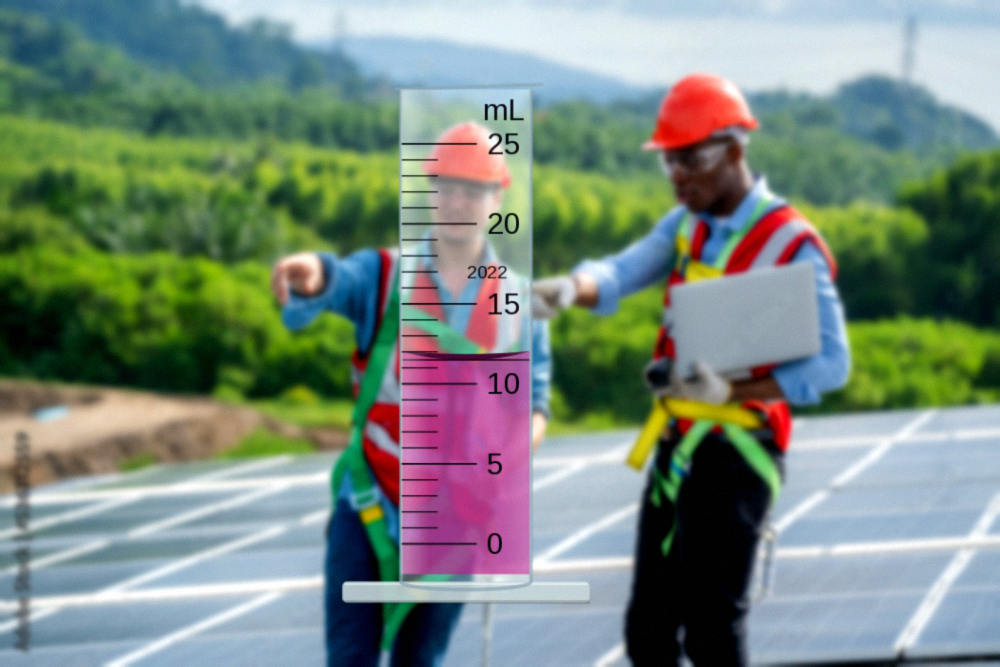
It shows 11.5 mL
